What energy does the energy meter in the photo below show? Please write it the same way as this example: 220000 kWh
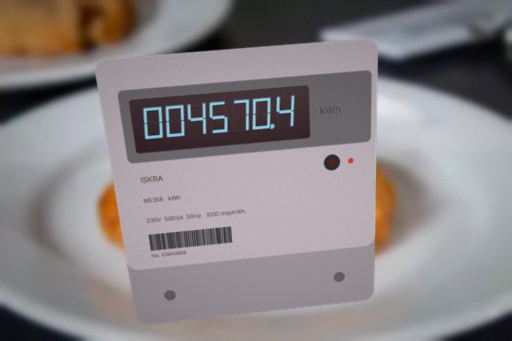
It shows 4570.4 kWh
